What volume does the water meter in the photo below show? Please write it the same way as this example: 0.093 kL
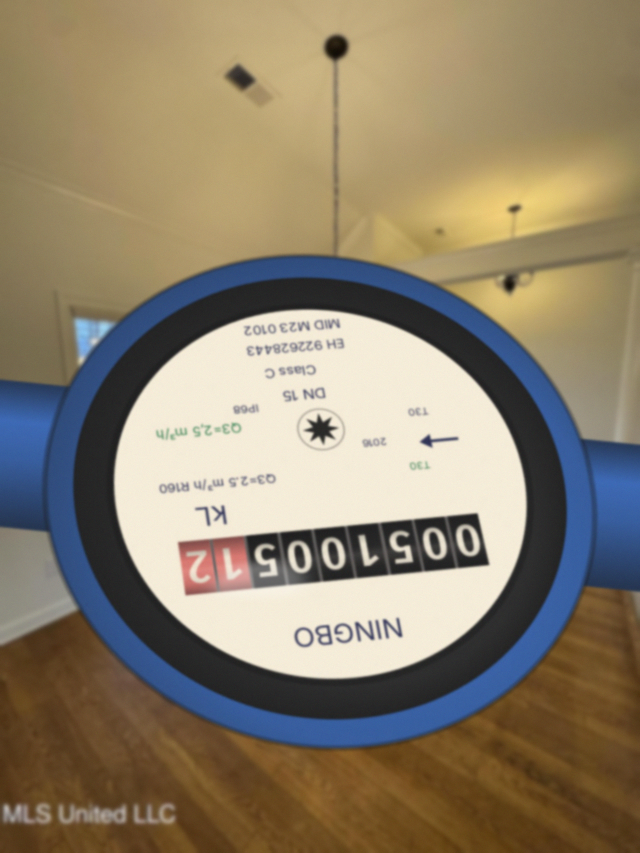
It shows 51005.12 kL
